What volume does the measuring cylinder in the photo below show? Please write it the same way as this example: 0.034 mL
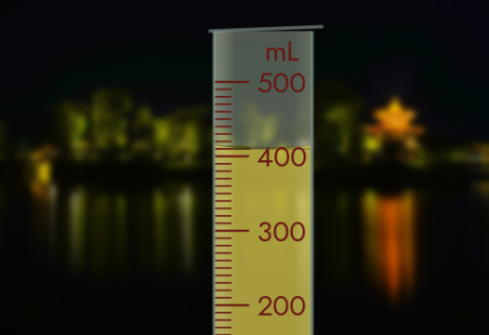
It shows 410 mL
